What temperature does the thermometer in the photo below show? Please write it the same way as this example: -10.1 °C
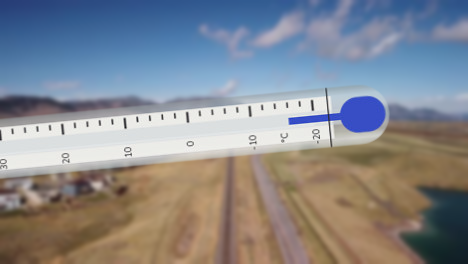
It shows -16 °C
